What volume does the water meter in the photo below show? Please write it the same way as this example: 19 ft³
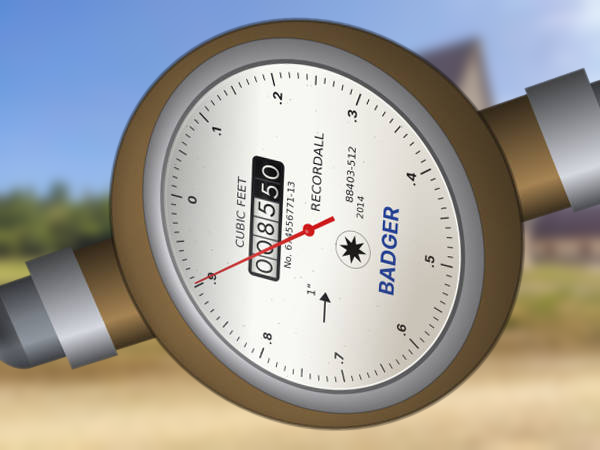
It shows 8549.90 ft³
